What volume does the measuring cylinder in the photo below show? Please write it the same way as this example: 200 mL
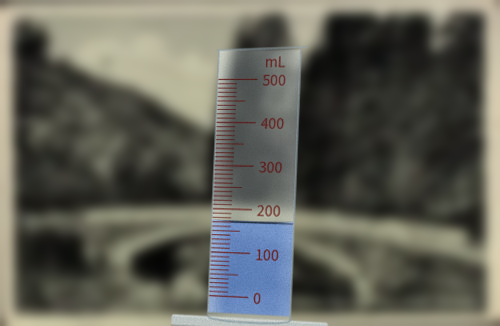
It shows 170 mL
